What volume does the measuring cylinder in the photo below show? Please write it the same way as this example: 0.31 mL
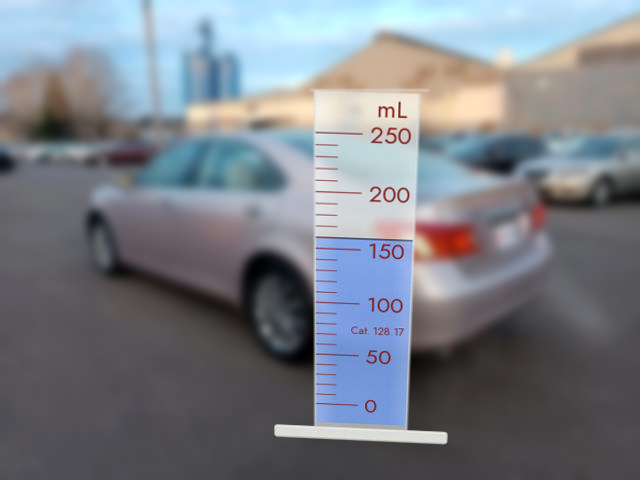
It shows 160 mL
